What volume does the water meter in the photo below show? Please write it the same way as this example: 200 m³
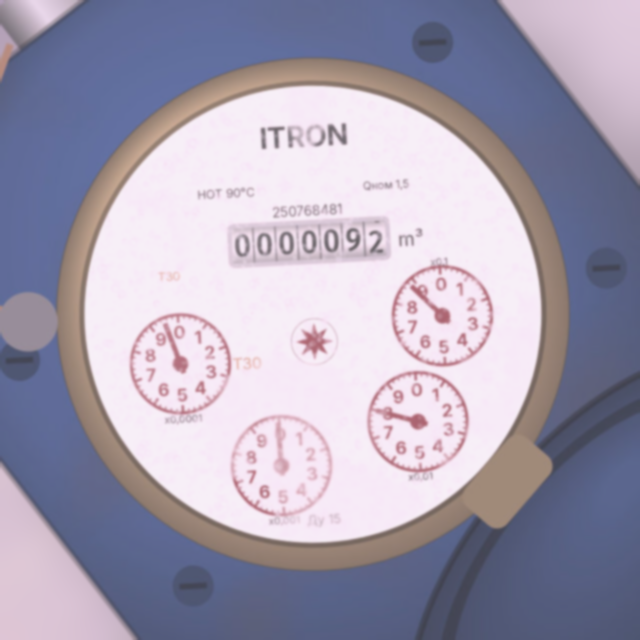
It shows 91.8799 m³
